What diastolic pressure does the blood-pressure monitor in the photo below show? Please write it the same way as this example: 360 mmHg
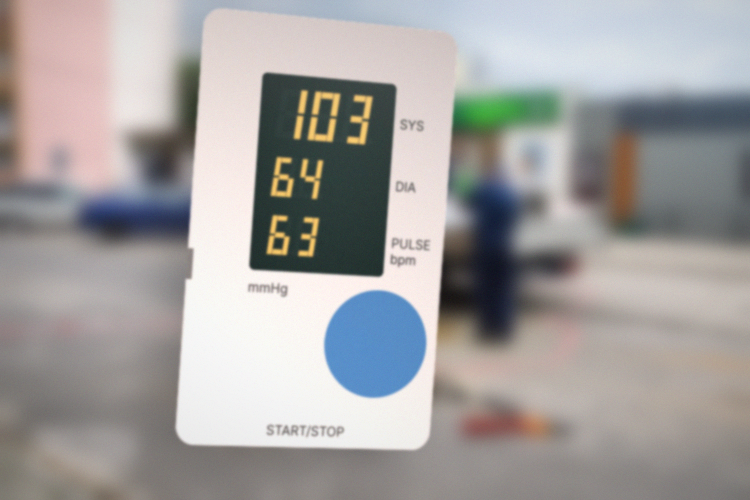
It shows 64 mmHg
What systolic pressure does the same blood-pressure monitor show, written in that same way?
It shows 103 mmHg
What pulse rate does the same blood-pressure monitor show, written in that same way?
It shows 63 bpm
